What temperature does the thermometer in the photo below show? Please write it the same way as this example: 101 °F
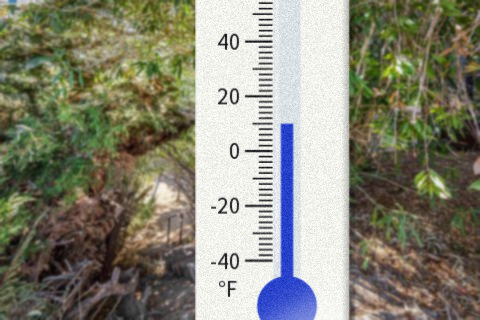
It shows 10 °F
